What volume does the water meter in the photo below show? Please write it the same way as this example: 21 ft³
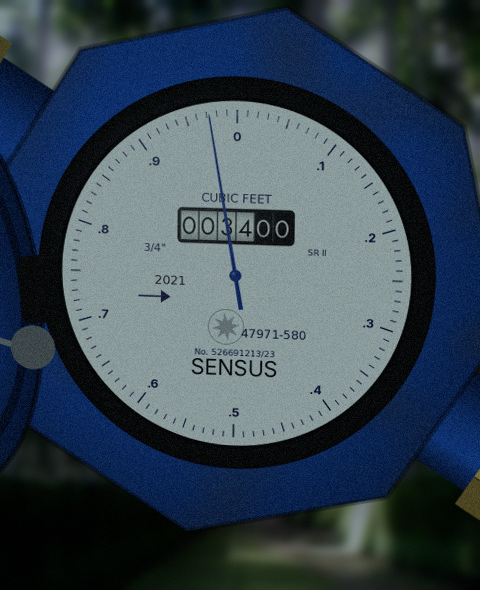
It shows 3399.97 ft³
